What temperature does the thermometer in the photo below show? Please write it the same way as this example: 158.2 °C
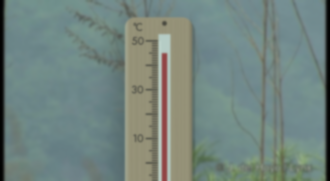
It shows 45 °C
